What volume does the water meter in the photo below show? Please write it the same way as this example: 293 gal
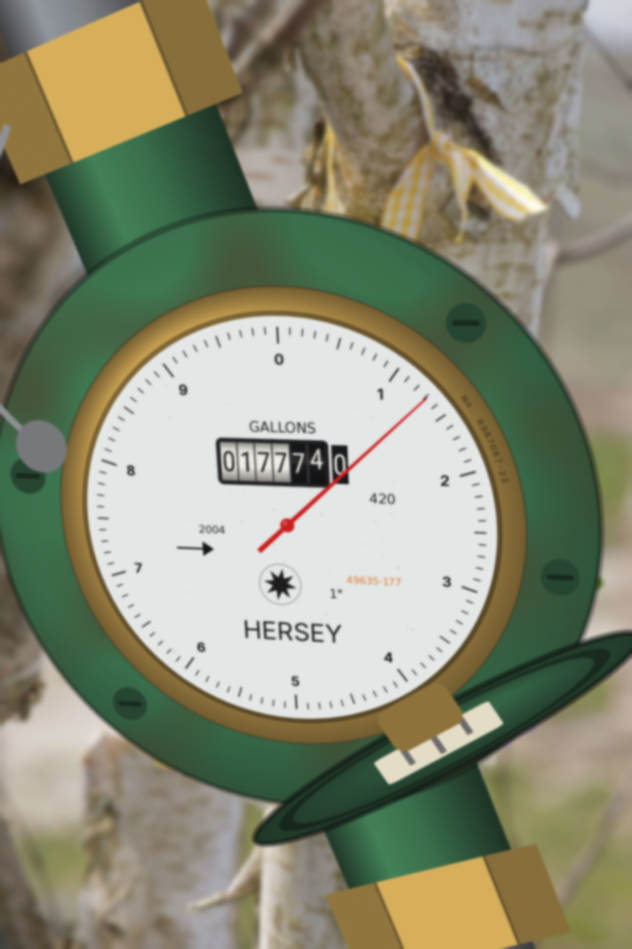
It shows 177741.3 gal
